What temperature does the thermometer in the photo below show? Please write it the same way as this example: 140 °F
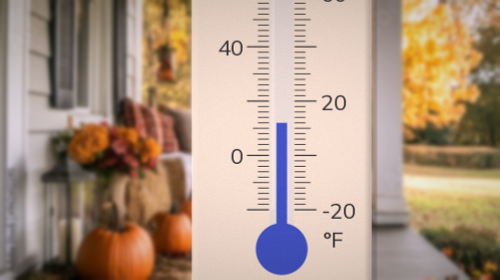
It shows 12 °F
